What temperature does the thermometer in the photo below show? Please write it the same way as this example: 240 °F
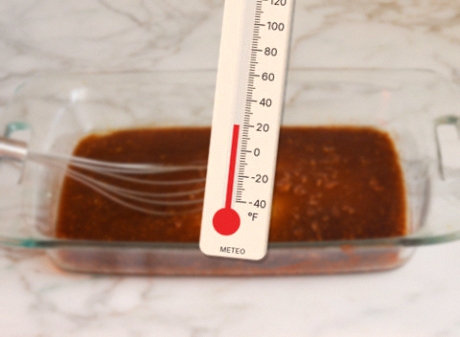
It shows 20 °F
